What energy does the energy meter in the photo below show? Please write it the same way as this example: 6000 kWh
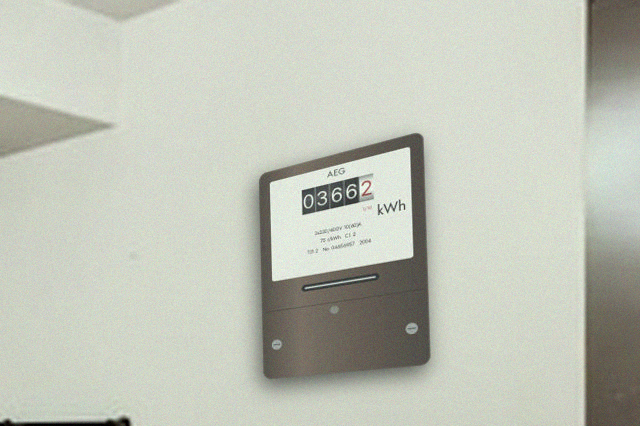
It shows 366.2 kWh
